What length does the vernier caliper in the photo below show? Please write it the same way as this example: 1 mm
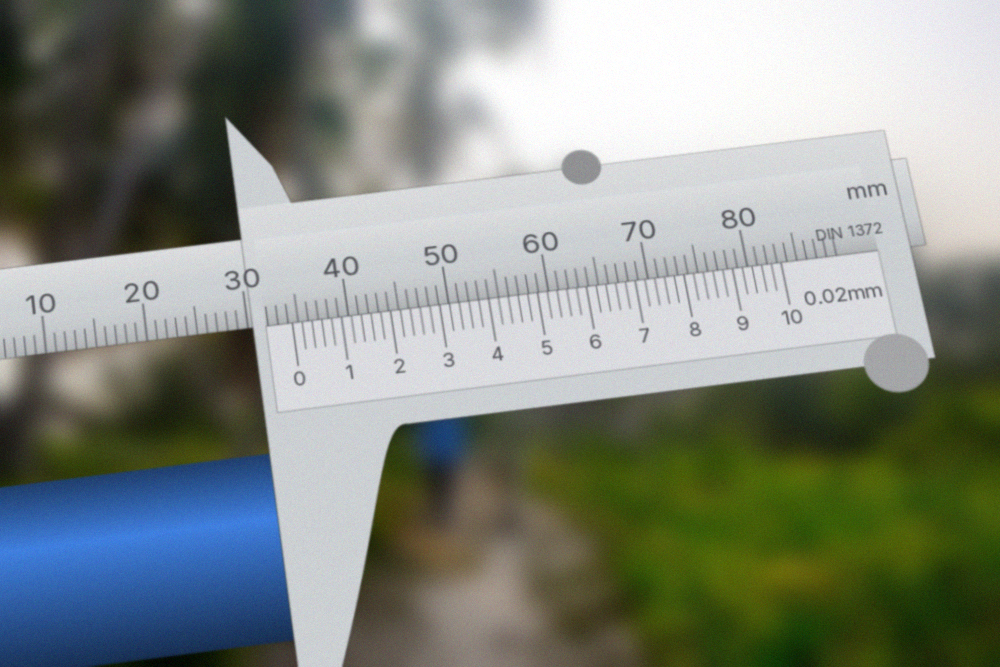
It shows 34.4 mm
